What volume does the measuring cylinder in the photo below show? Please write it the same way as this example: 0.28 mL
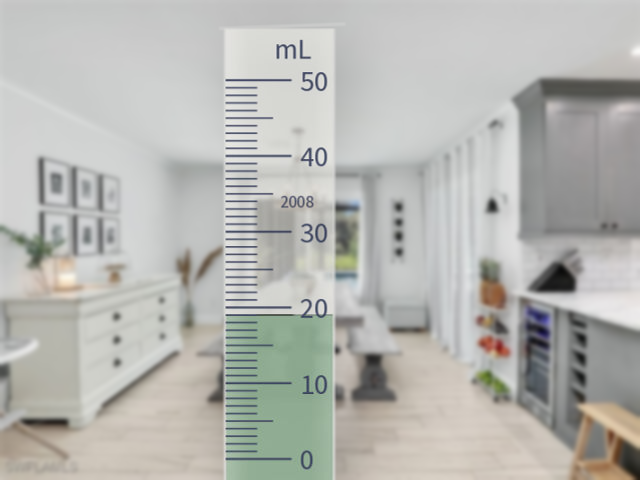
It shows 19 mL
